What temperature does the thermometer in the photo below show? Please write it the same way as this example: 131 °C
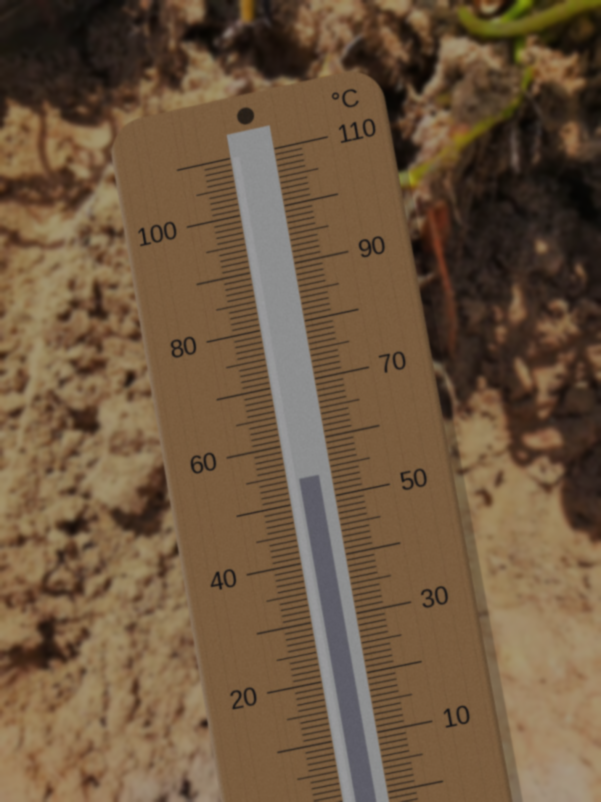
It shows 54 °C
